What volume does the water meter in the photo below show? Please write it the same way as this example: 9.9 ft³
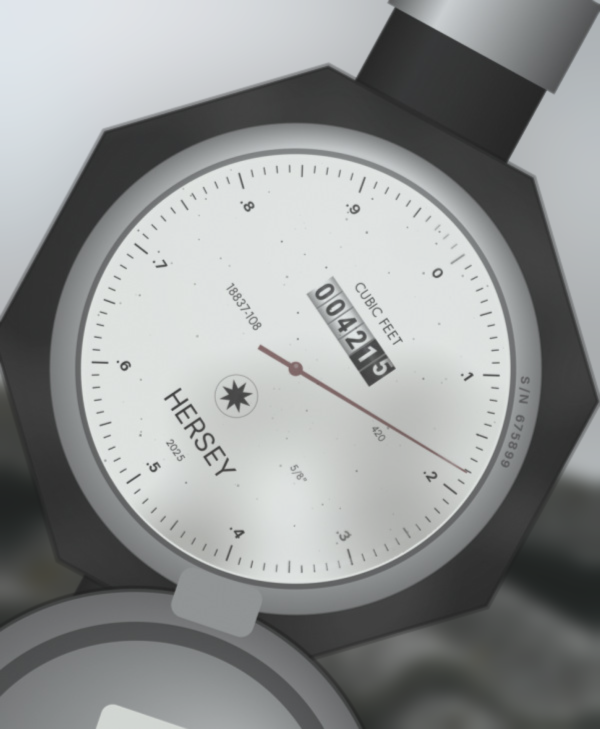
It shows 4215.18 ft³
